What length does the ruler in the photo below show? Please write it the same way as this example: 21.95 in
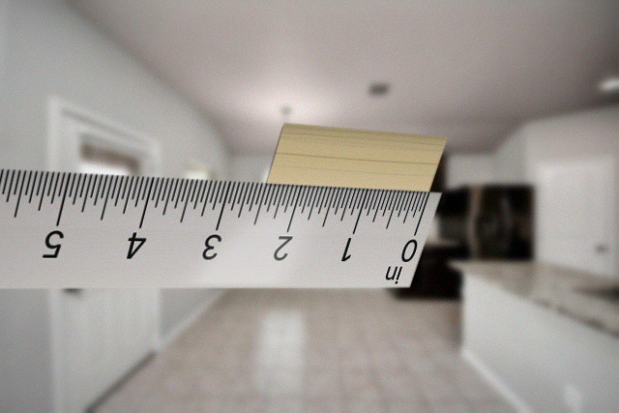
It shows 2.5 in
